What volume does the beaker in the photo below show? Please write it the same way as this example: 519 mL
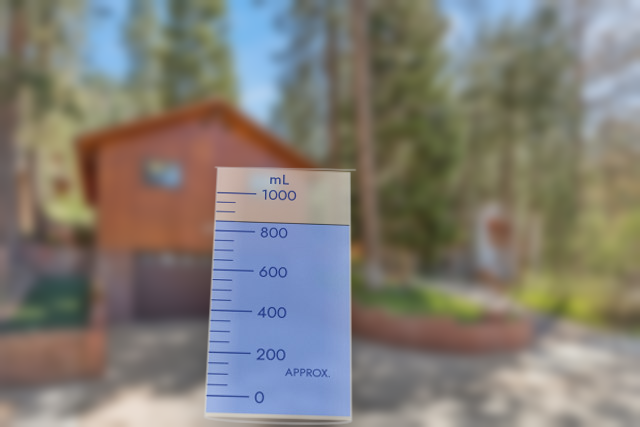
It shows 850 mL
